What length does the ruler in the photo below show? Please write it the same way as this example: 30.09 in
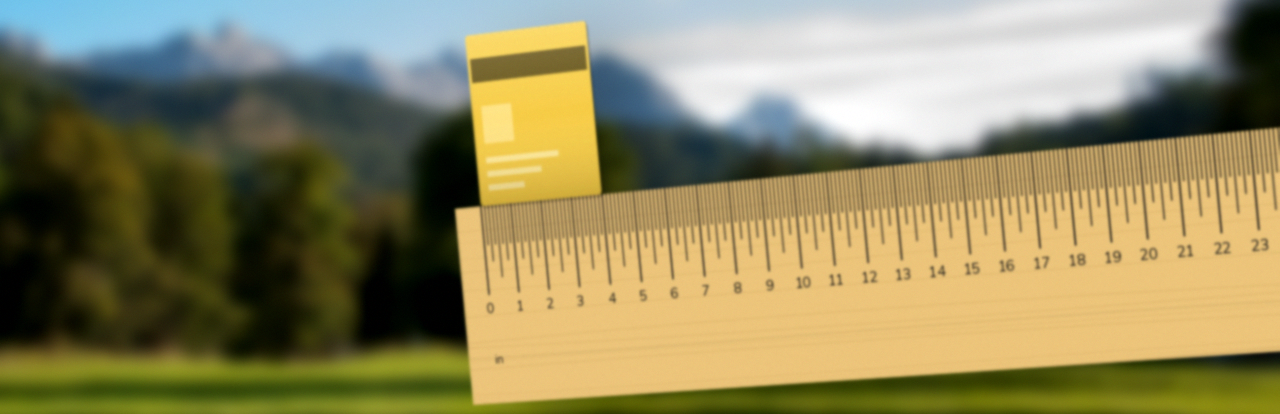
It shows 4 in
